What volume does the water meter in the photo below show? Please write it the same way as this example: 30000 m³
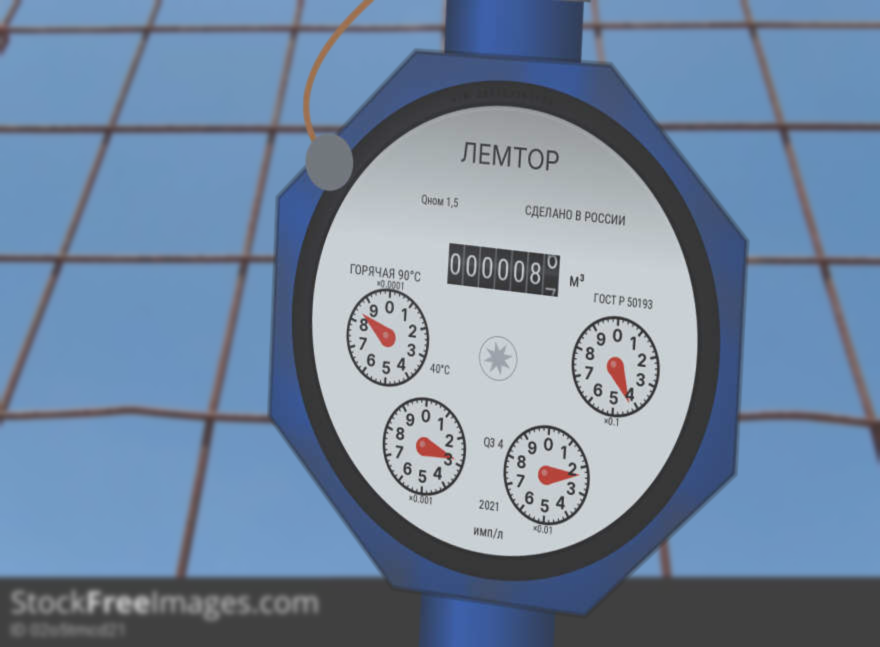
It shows 86.4228 m³
